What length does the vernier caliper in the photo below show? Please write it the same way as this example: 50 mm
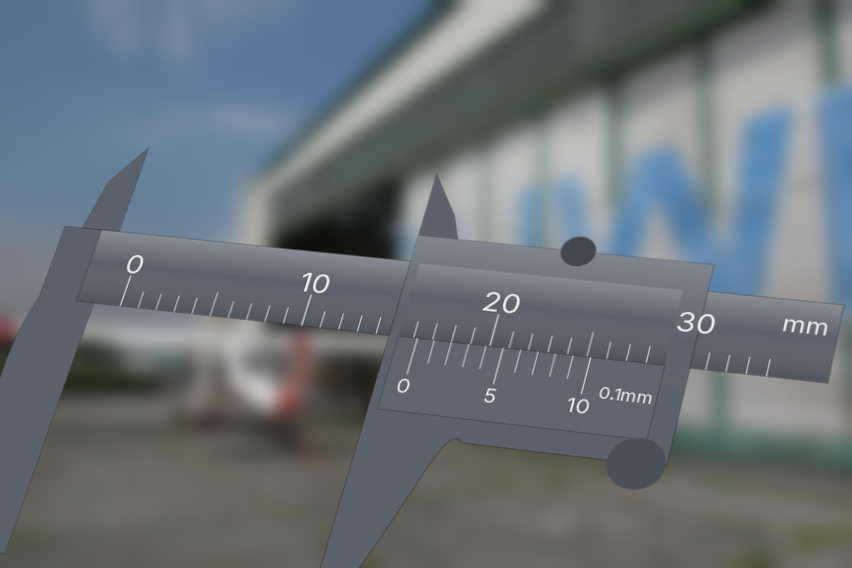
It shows 16.2 mm
